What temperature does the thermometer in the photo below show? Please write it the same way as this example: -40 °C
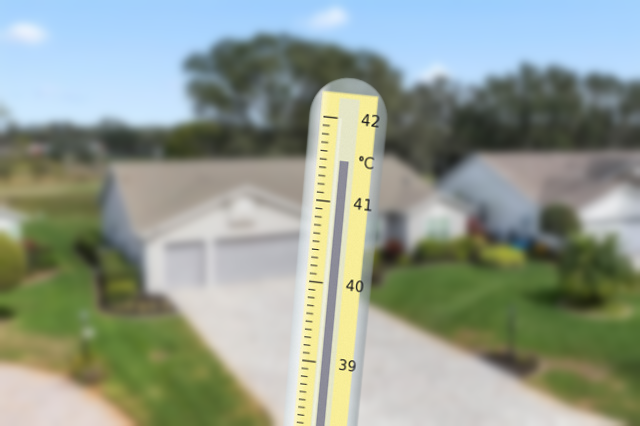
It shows 41.5 °C
